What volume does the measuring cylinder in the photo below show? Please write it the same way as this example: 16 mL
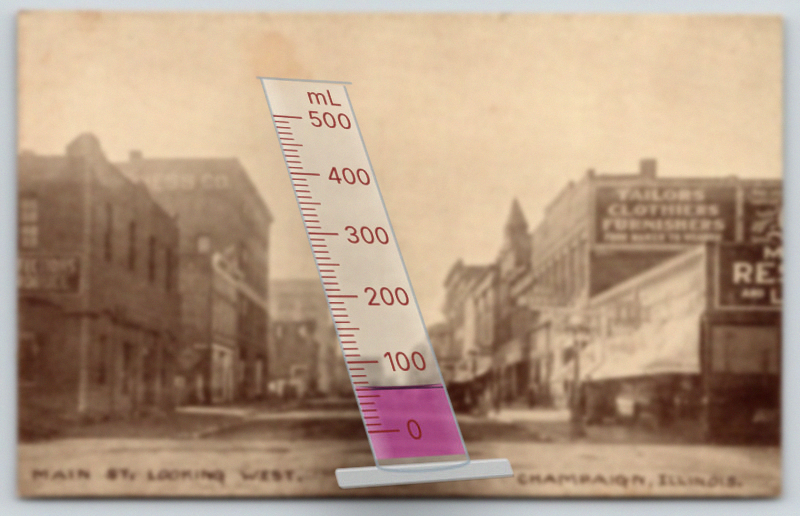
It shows 60 mL
